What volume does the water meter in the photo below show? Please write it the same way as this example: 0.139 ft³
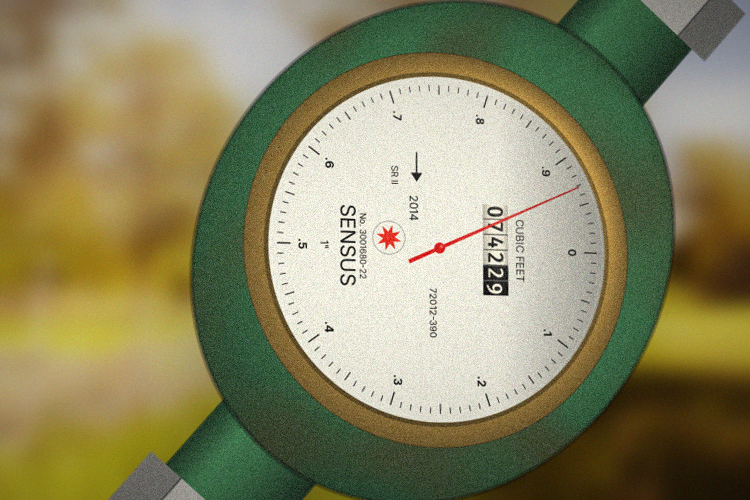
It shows 74228.93 ft³
